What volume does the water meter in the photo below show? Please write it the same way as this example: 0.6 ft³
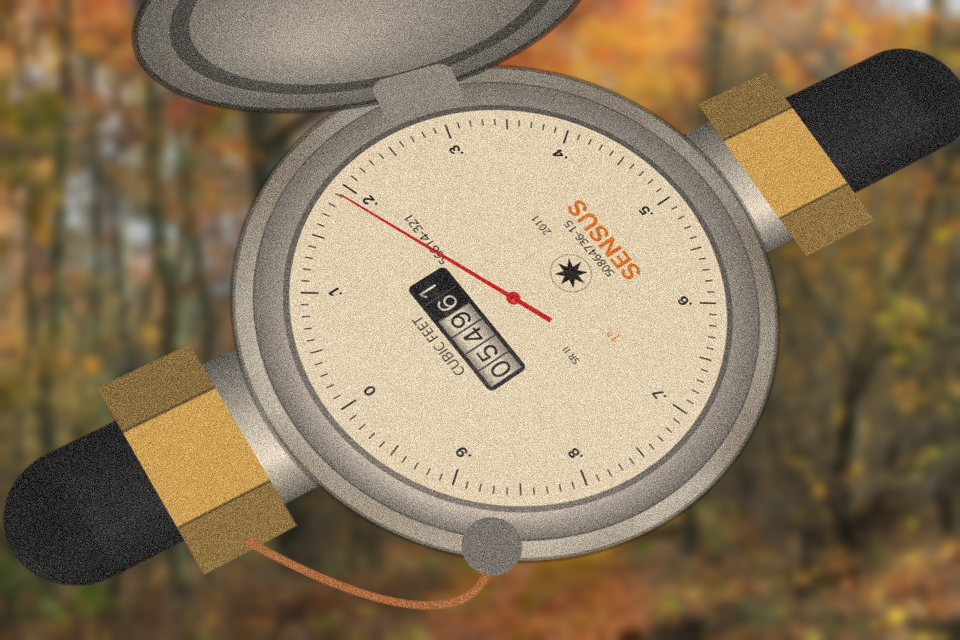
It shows 54961.19 ft³
